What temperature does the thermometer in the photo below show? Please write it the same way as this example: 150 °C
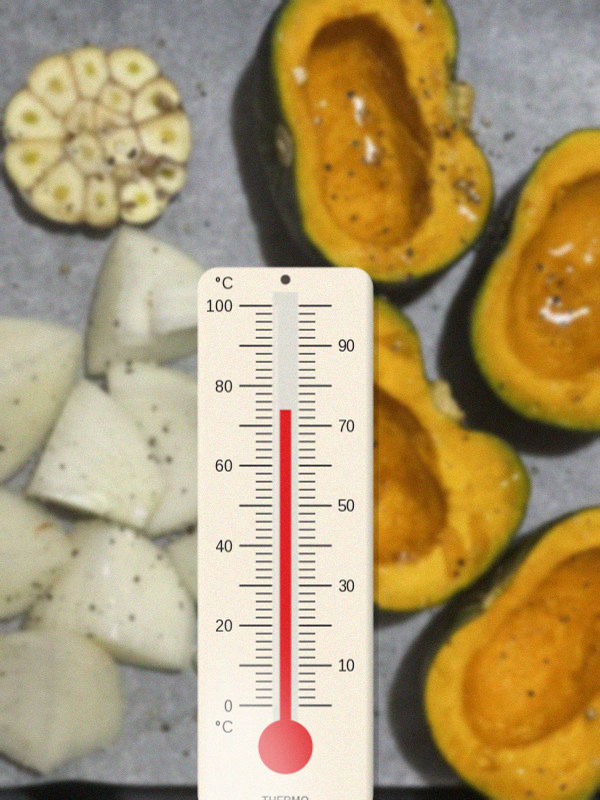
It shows 74 °C
